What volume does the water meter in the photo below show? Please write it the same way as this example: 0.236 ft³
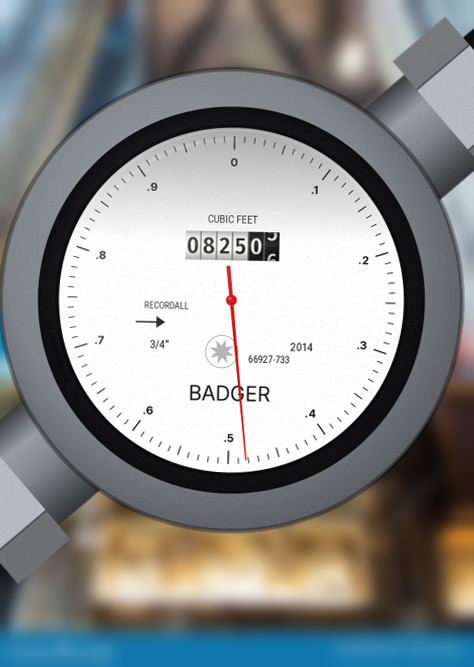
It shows 82505.48 ft³
